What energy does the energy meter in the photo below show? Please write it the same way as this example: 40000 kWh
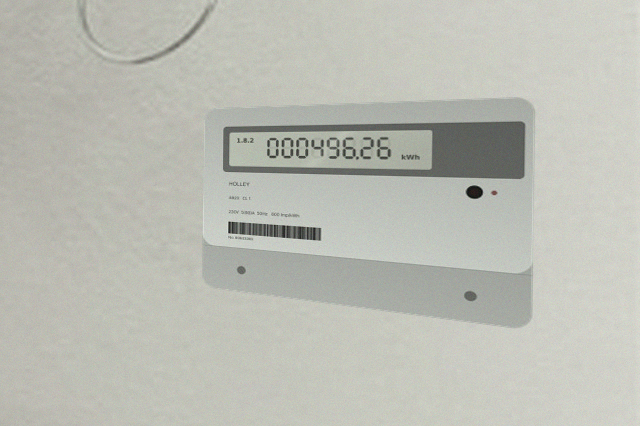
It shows 496.26 kWh
